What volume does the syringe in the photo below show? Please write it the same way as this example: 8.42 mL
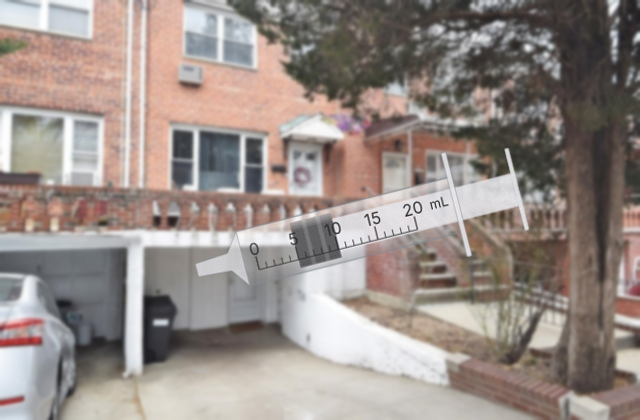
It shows 5 mL
